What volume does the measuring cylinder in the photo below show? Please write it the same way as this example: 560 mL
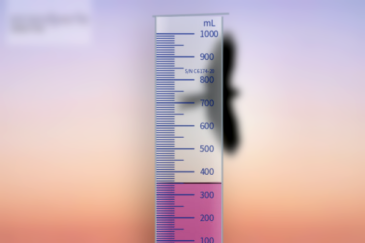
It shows 350 mL
